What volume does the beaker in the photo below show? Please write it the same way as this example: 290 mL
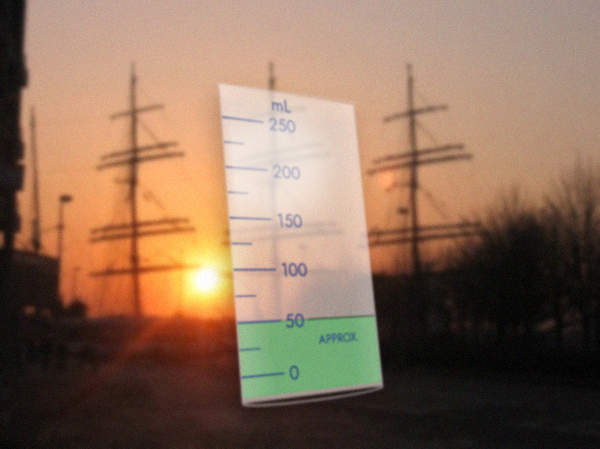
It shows 50 mL
